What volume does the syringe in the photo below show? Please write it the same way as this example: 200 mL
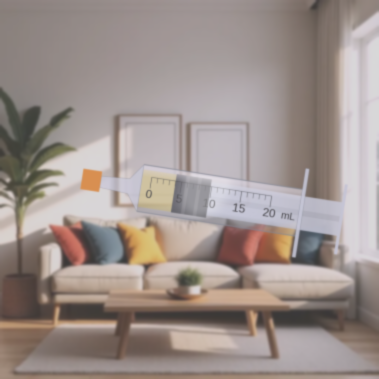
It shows 4 mL
